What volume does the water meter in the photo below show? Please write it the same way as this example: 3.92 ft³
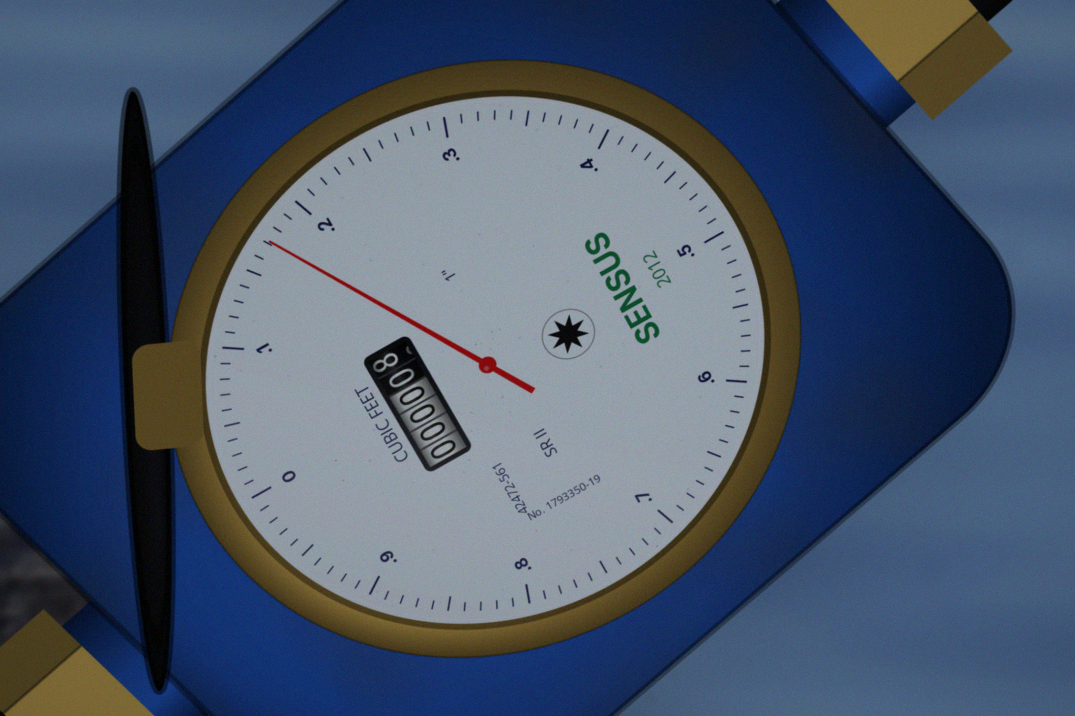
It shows 8.17 ft³
